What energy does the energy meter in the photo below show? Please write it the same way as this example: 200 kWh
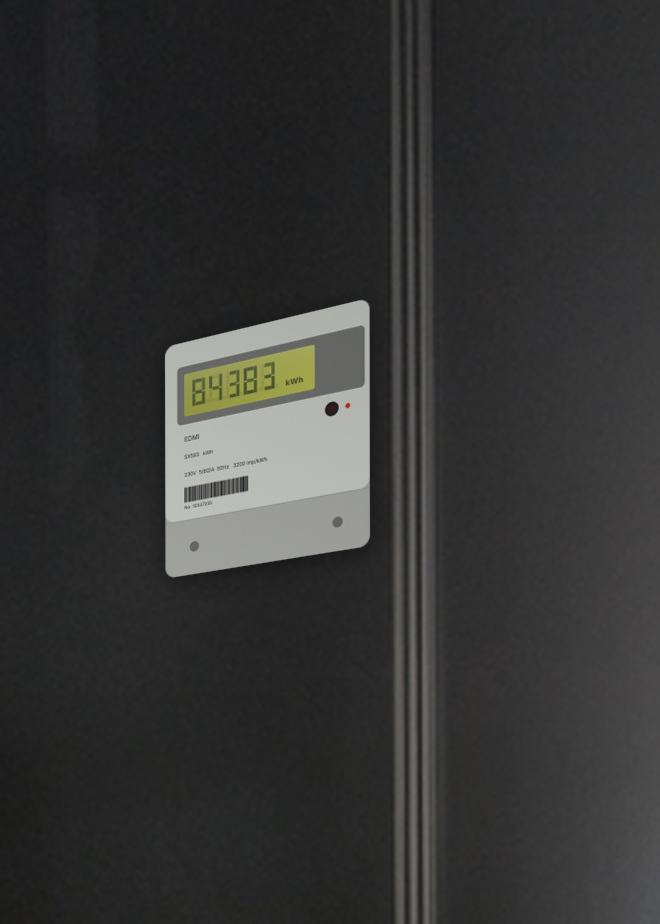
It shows 84383 kWh
